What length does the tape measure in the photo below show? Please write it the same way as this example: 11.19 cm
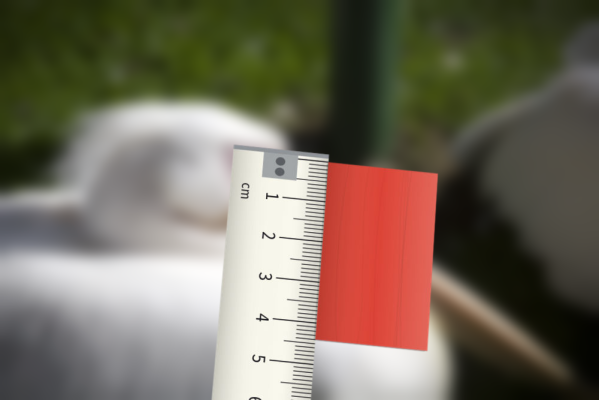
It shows 4.4 cm
